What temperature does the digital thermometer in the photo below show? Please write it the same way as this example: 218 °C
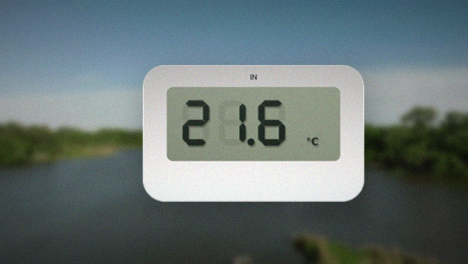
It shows 21.6 °C
